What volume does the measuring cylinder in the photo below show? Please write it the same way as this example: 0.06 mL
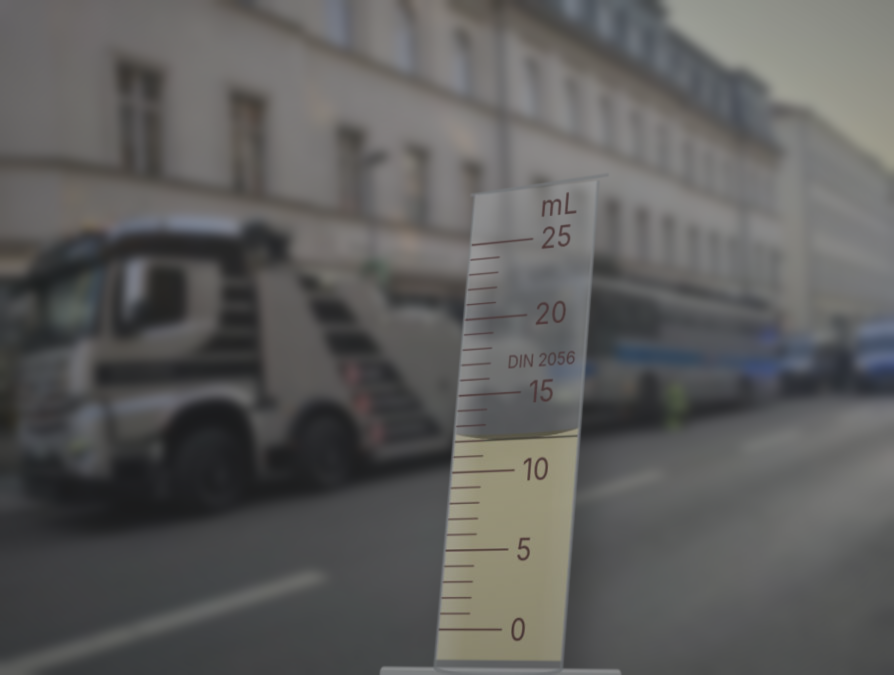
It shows 12 mL
